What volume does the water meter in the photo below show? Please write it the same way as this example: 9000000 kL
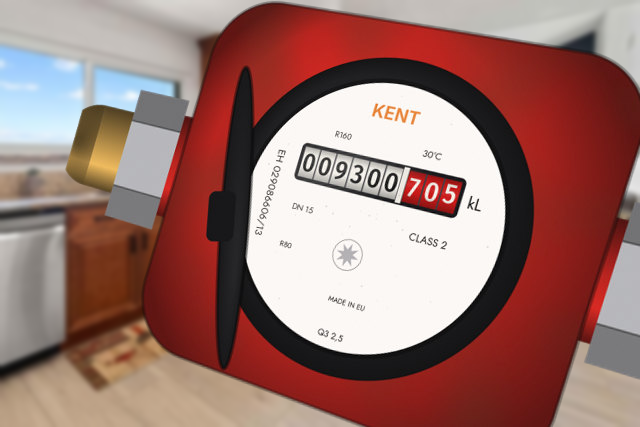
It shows 9300.705 kL
